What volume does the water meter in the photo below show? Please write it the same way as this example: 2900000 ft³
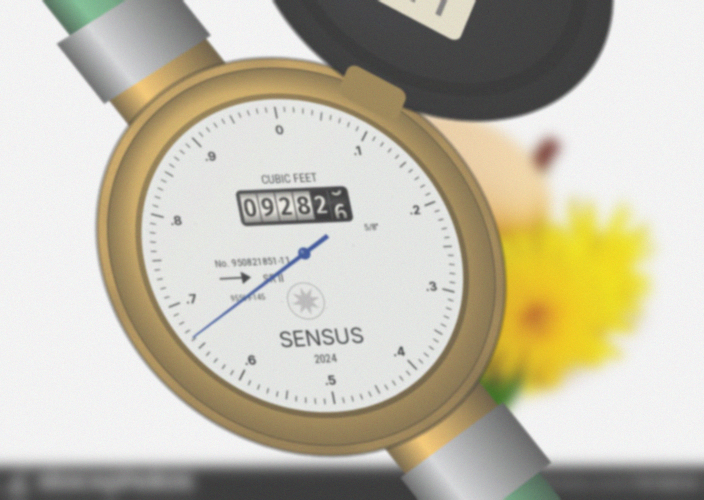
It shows 92825.66 ft³
